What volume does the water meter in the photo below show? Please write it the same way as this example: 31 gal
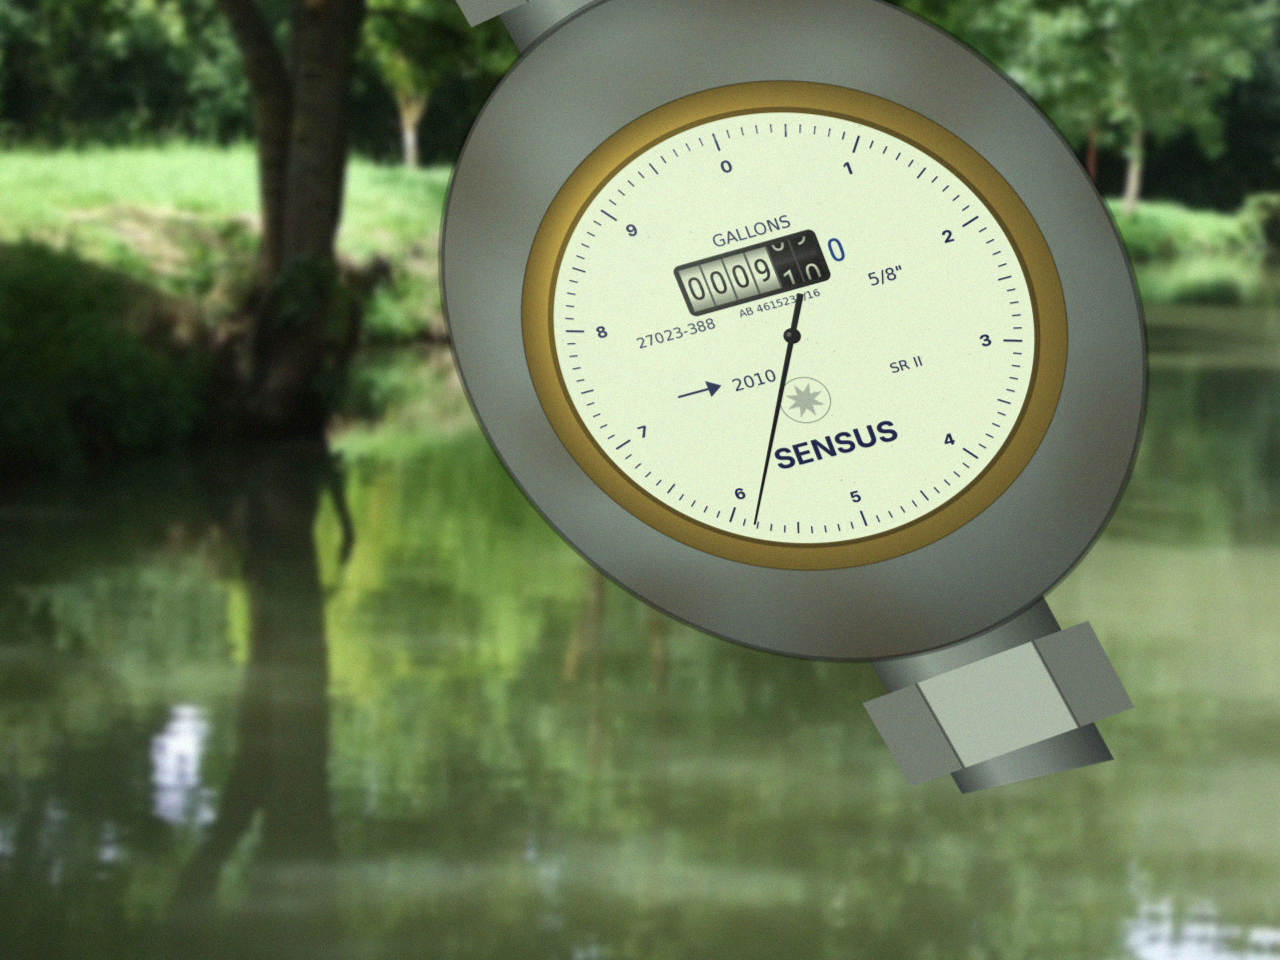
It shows 9095.8 gal
